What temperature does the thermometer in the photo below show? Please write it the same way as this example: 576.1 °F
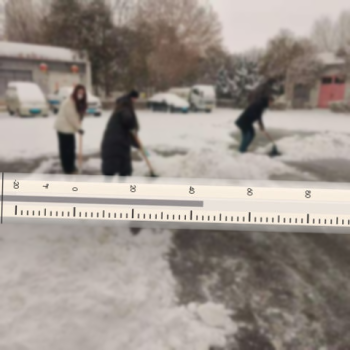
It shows 44 °F
